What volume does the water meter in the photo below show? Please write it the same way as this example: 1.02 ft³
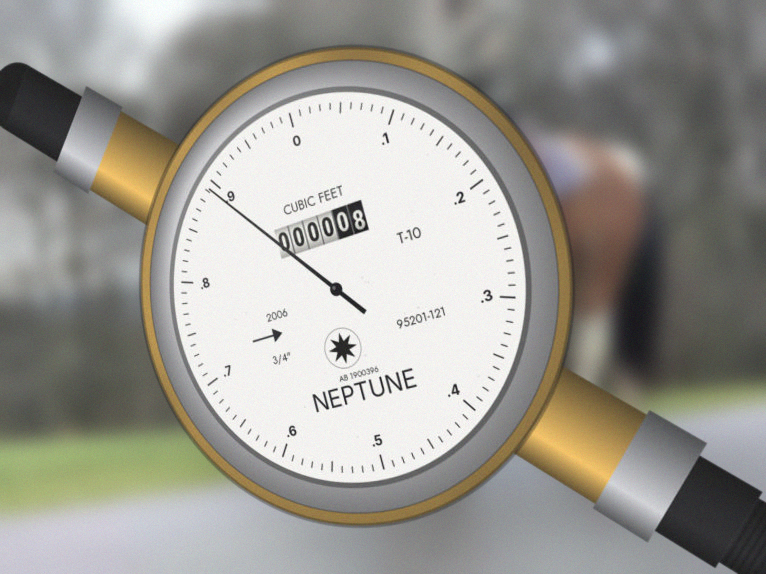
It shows 7.89 ft³
